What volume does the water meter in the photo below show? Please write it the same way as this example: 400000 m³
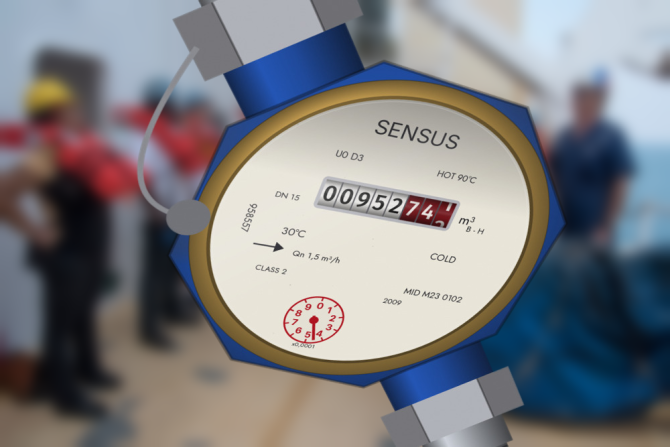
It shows 952.7414 m³
